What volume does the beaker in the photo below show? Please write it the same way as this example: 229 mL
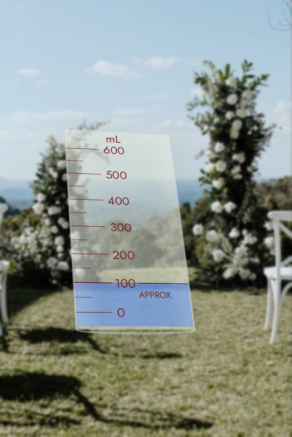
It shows 100 mL
